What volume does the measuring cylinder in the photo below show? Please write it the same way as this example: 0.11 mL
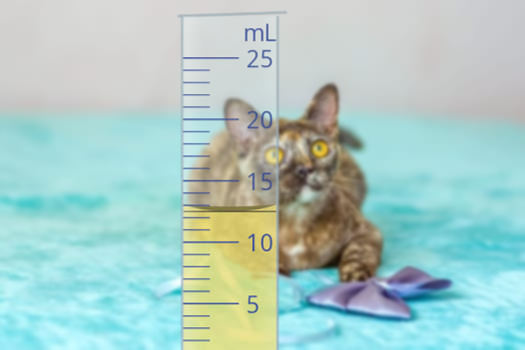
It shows 12.5 mL
